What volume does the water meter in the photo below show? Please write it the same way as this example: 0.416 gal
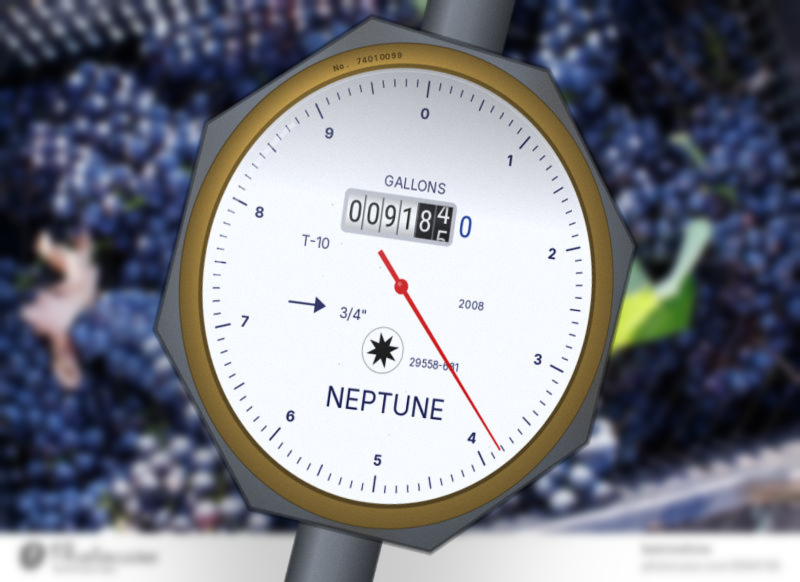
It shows 91843.8 gal
